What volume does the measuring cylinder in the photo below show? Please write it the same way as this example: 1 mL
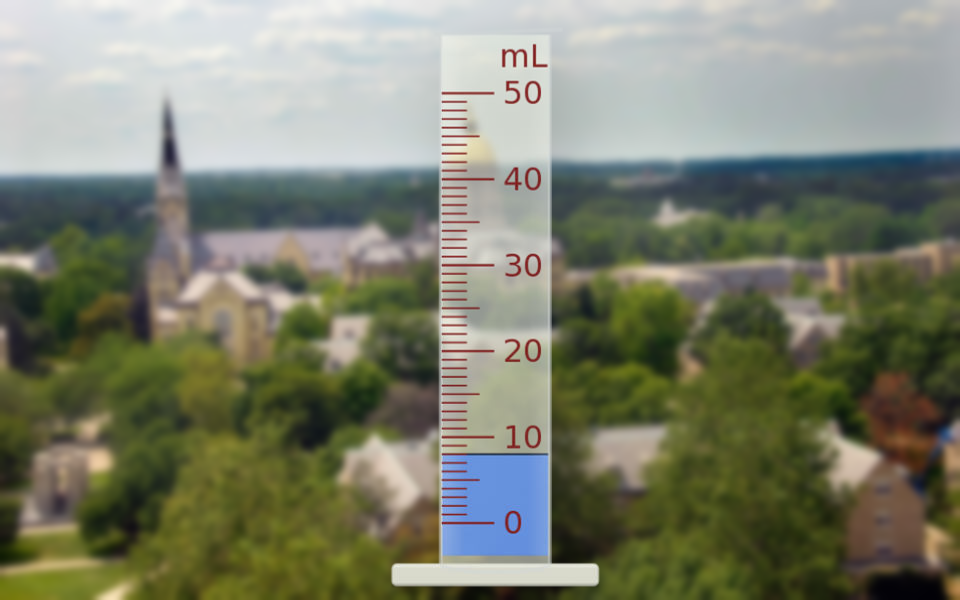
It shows 8 mL
